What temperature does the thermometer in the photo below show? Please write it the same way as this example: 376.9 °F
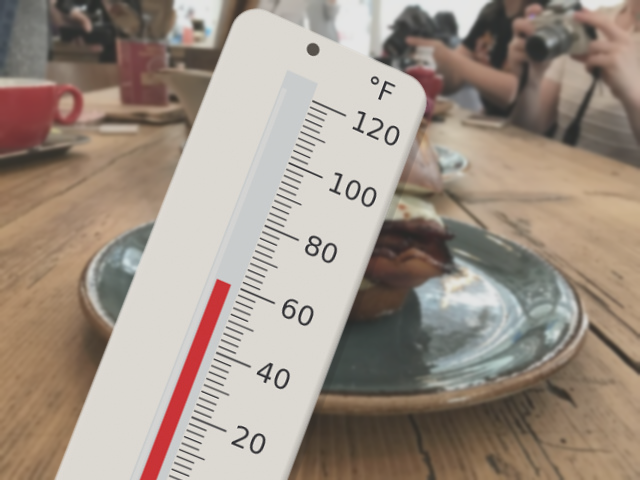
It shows 60 °F
